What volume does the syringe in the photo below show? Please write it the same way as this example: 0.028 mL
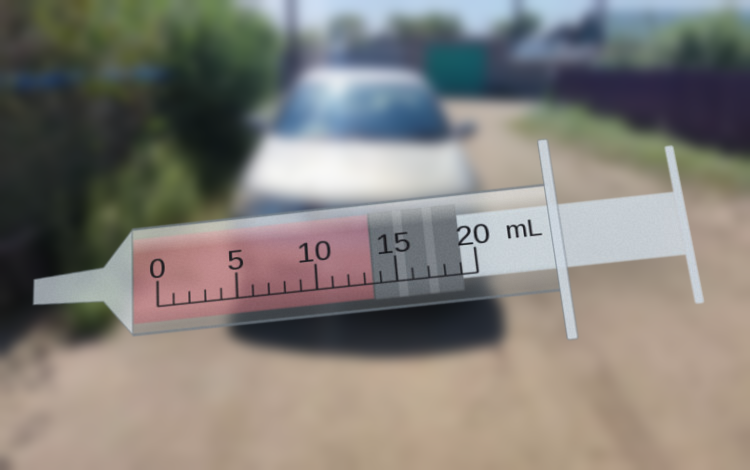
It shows 13.5 mL
